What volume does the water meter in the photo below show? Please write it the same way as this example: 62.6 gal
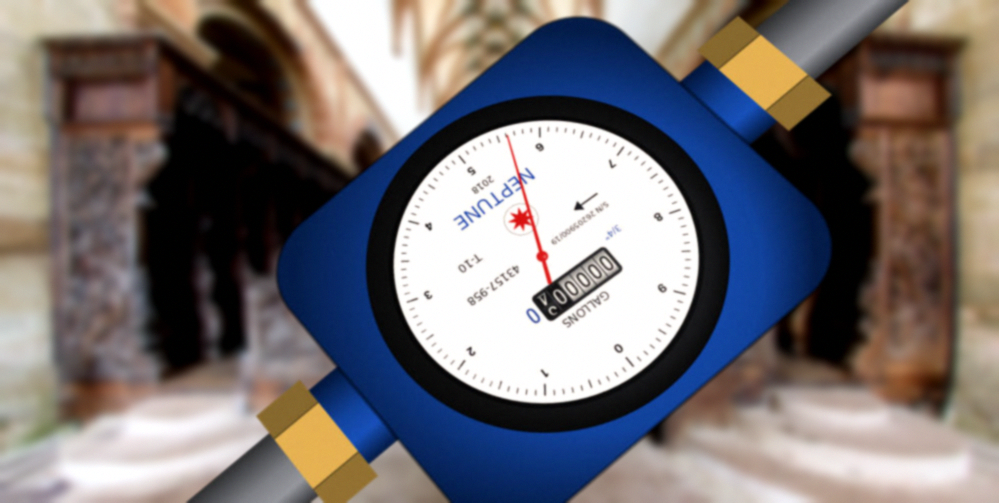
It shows 35.6 gal
